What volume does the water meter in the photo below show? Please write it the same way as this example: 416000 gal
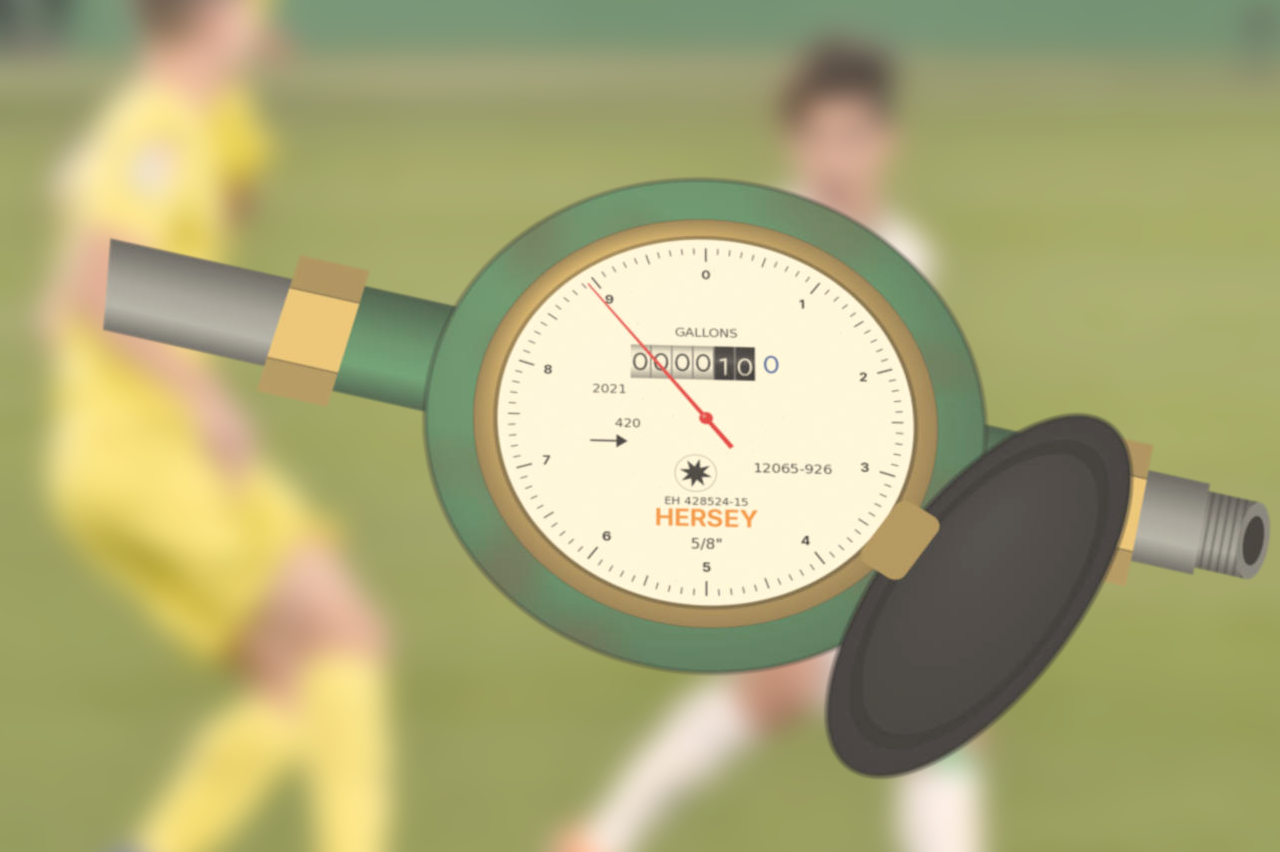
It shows 98.9 gal
